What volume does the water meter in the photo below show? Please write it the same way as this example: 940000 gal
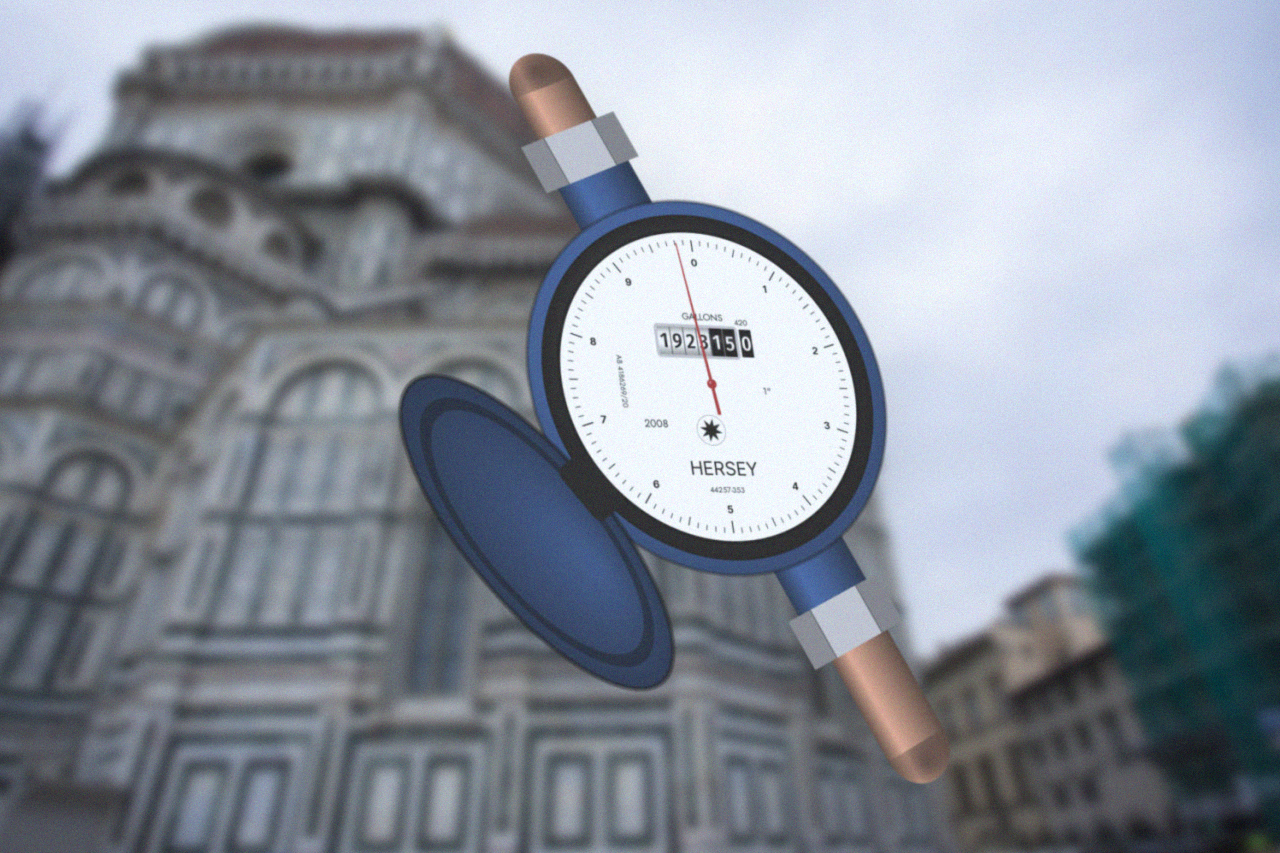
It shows 1923149.8 gal
